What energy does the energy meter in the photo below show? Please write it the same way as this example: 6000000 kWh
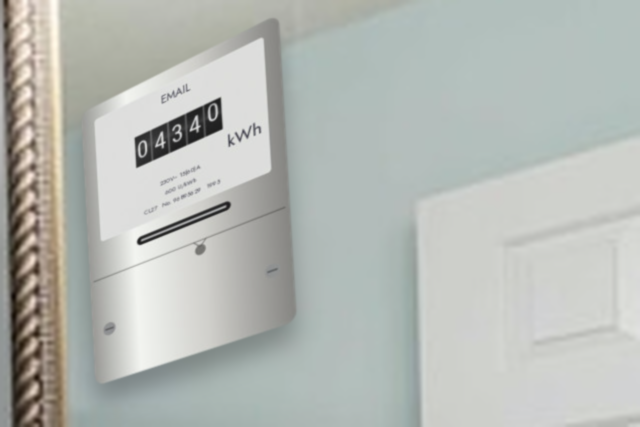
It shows 4340 kWh
